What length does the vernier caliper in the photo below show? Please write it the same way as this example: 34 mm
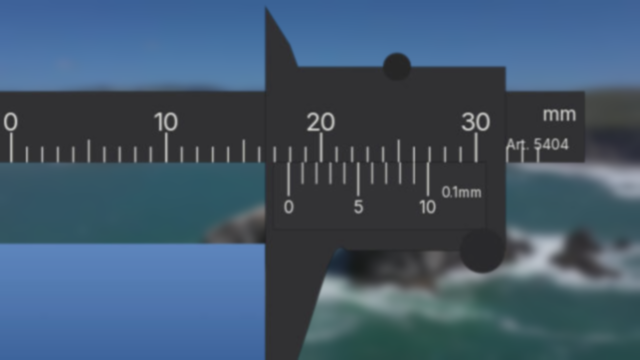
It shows 17.9 mm
